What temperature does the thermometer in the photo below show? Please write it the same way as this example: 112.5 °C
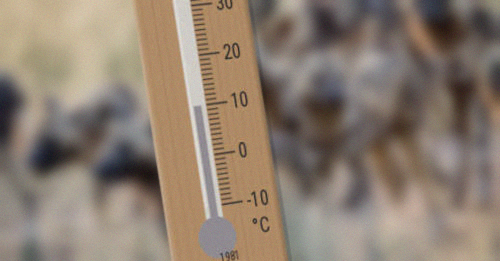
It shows 10 °C
